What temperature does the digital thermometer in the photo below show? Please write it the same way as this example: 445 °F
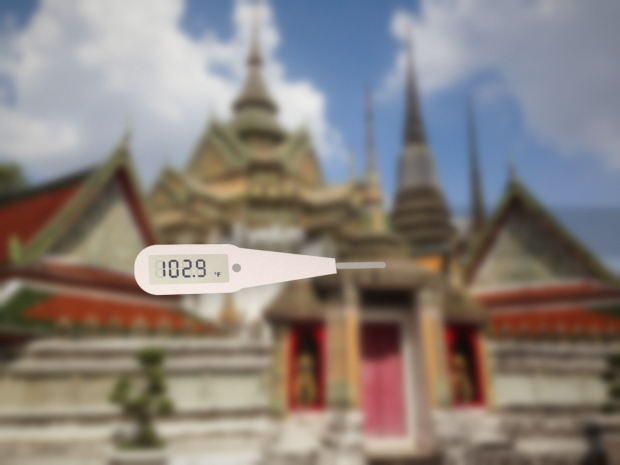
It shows 102.9 °F
